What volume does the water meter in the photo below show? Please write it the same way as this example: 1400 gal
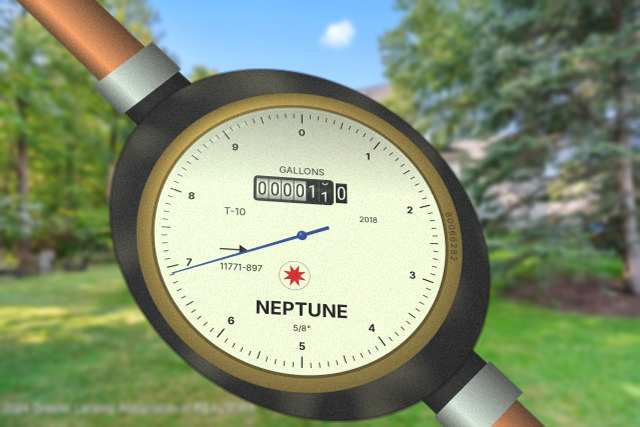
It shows 106.9 gal
